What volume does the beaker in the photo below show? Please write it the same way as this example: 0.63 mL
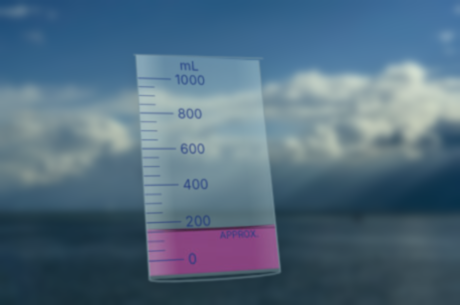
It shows 150 mL
